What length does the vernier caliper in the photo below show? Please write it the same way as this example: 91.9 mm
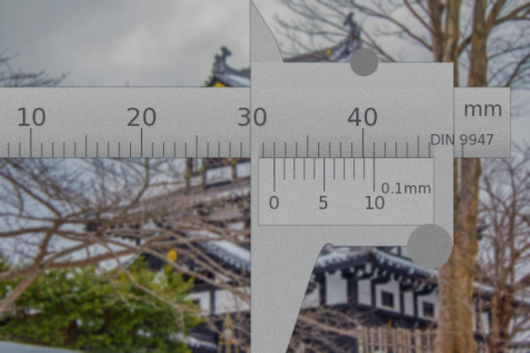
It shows 32.0 mm
